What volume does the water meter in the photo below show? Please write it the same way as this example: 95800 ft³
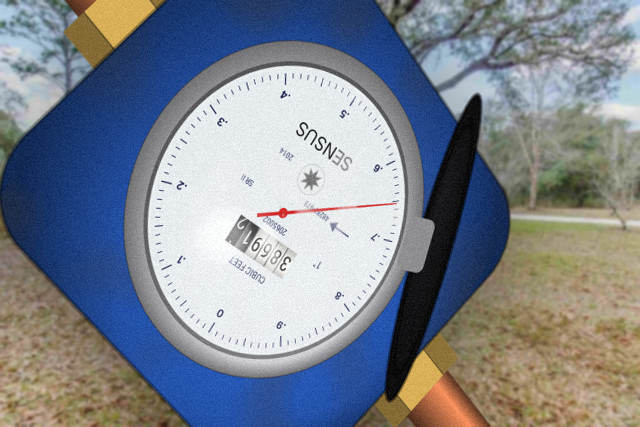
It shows 386911.65 ft³
